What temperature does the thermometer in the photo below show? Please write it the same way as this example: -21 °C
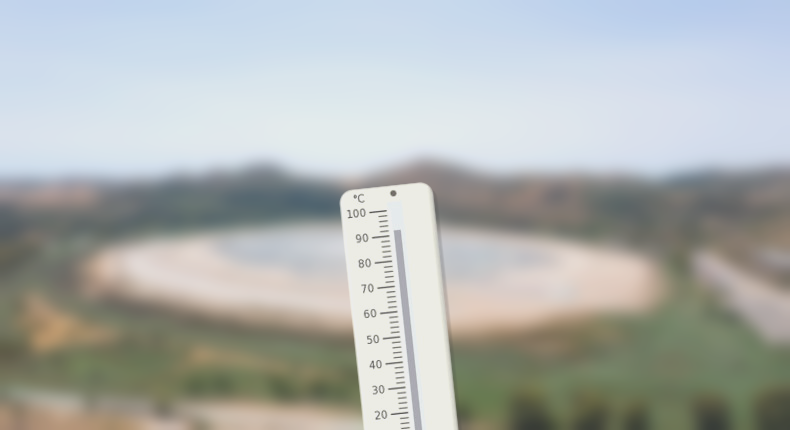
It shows 92 °C
